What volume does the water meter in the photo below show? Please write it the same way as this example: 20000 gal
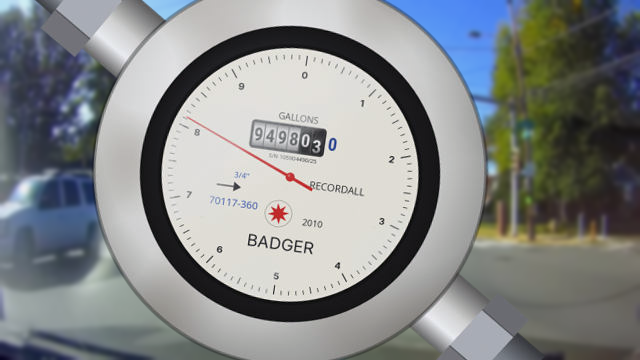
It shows 9498028.1 gal
